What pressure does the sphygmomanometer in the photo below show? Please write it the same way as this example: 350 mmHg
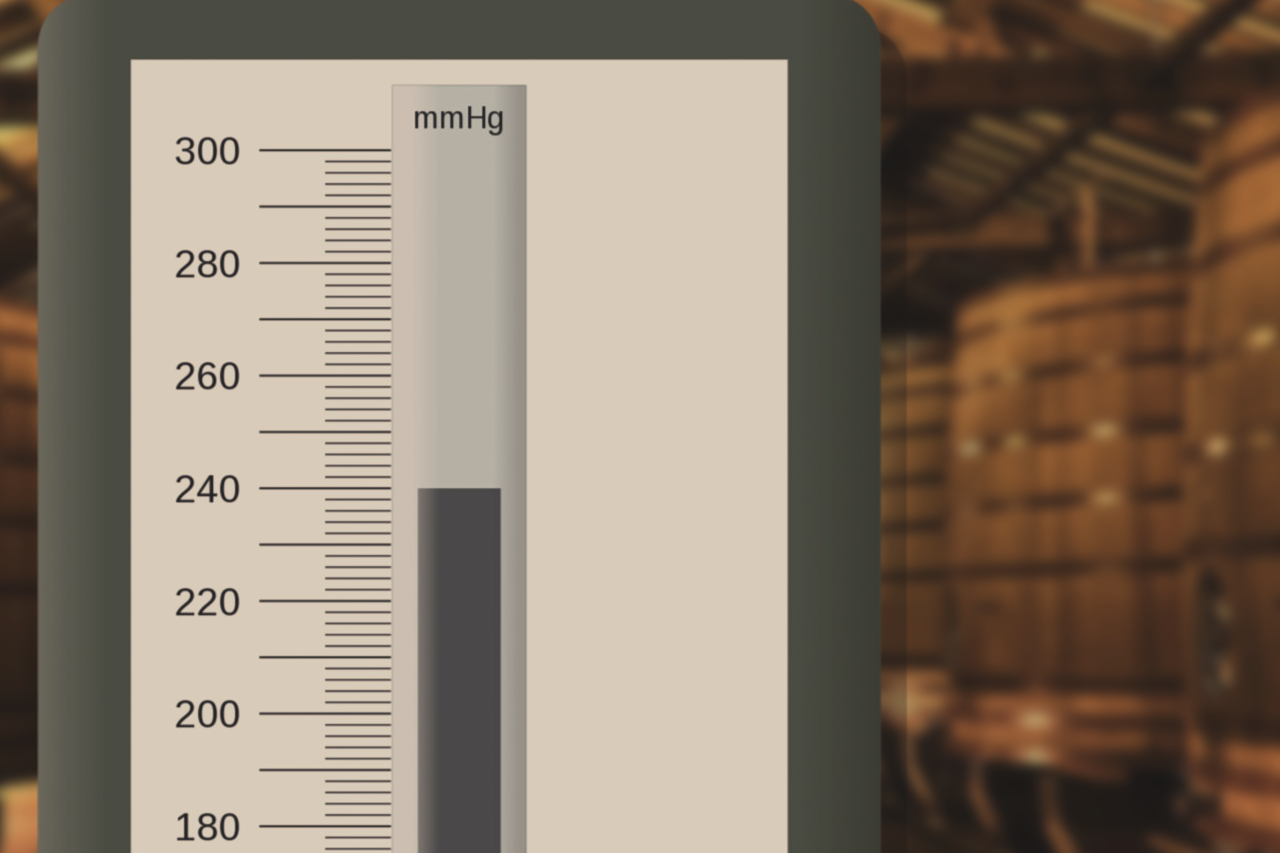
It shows 240 mmHg
